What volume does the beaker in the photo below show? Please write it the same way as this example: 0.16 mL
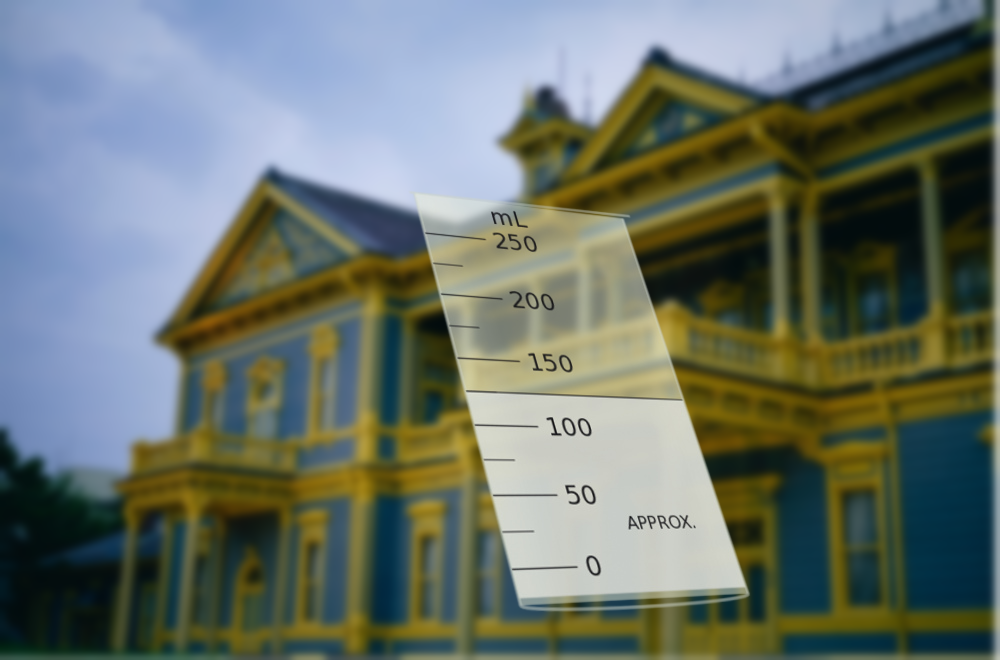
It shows 125 mL
